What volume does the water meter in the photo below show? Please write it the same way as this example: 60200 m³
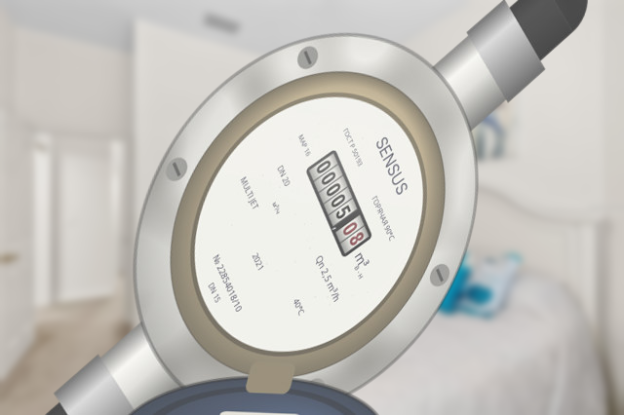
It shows 5.08 m³
